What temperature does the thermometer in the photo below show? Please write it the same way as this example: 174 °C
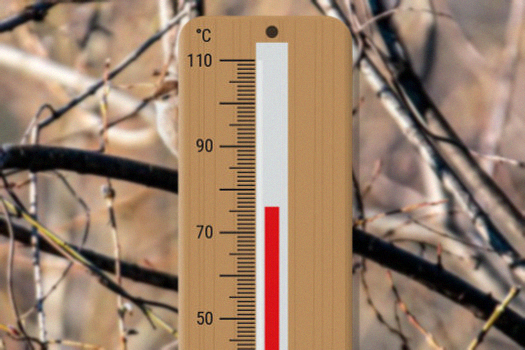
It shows 76 °C
